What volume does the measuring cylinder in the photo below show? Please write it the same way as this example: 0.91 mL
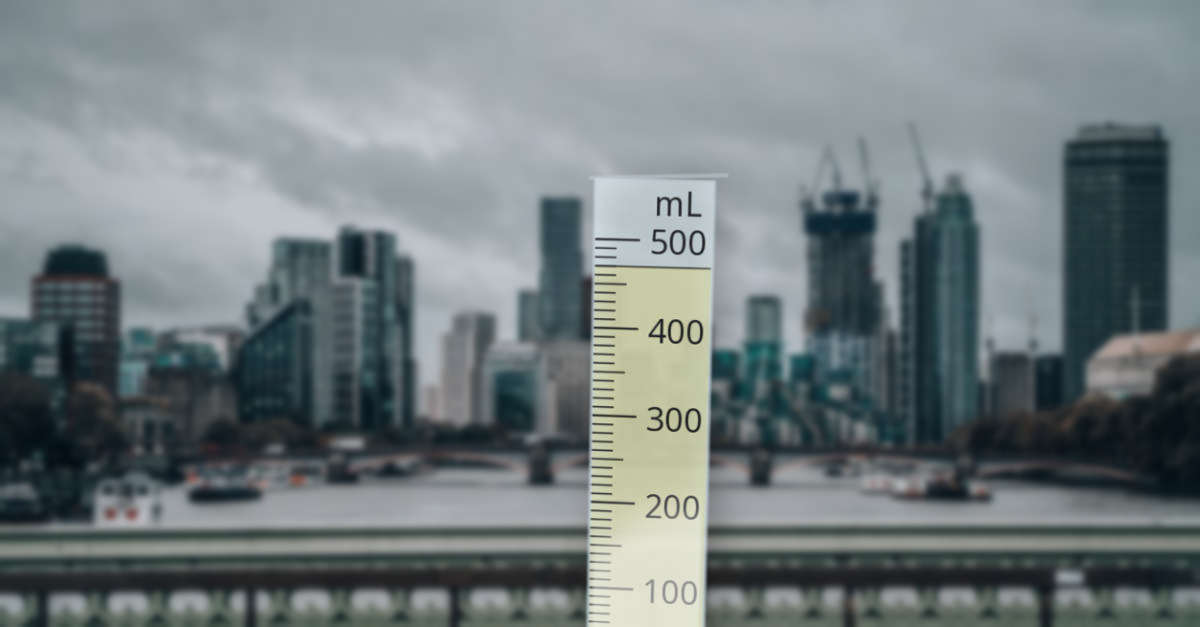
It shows 470 mL
